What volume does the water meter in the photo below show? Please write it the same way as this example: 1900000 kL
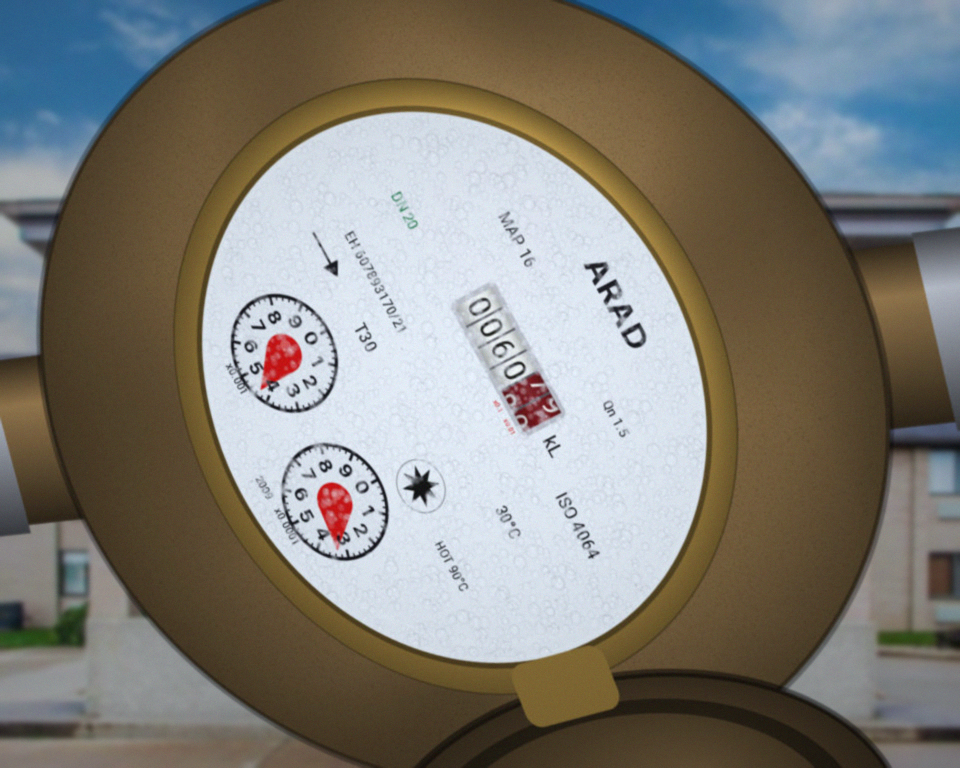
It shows 60.7943 kL
